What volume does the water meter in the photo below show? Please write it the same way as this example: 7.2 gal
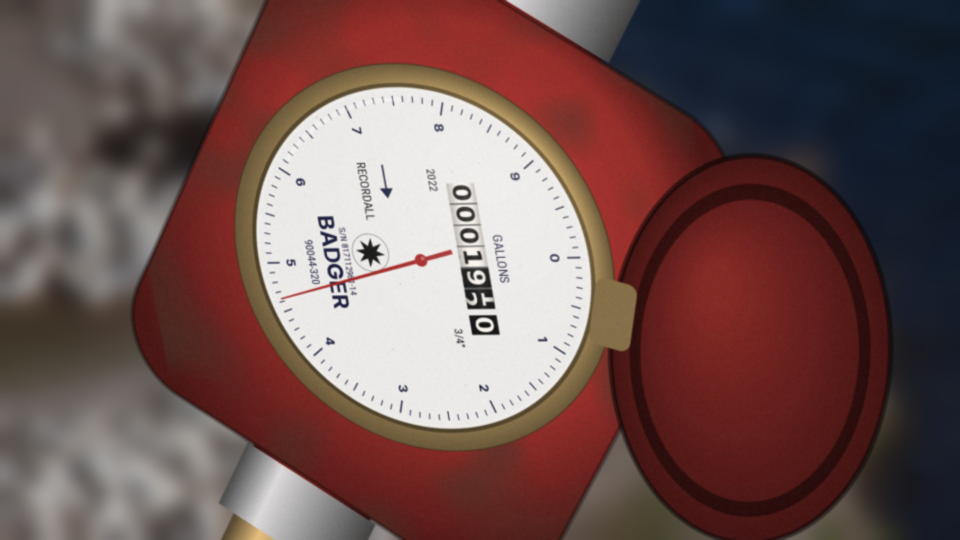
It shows 1914.6 gal
